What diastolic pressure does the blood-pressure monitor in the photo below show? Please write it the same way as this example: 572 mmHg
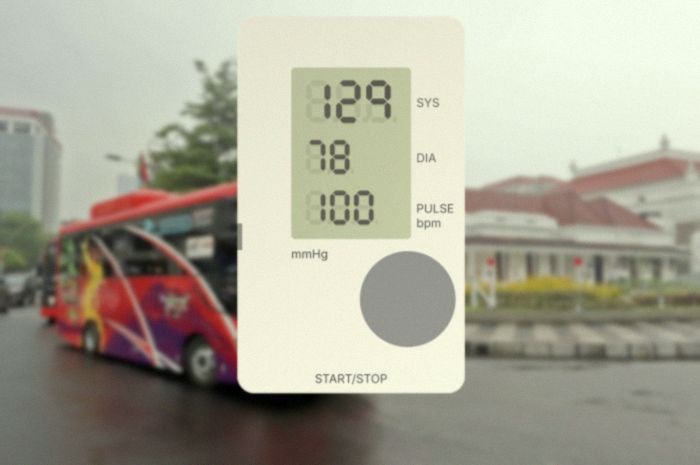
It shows 78 mmHg
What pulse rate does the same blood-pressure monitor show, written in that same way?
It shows 100 bpm
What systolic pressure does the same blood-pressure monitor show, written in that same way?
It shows 129 mmHg
